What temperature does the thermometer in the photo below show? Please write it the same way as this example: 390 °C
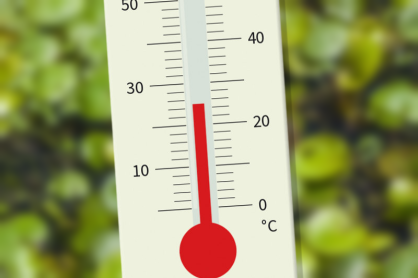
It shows 25 °C
